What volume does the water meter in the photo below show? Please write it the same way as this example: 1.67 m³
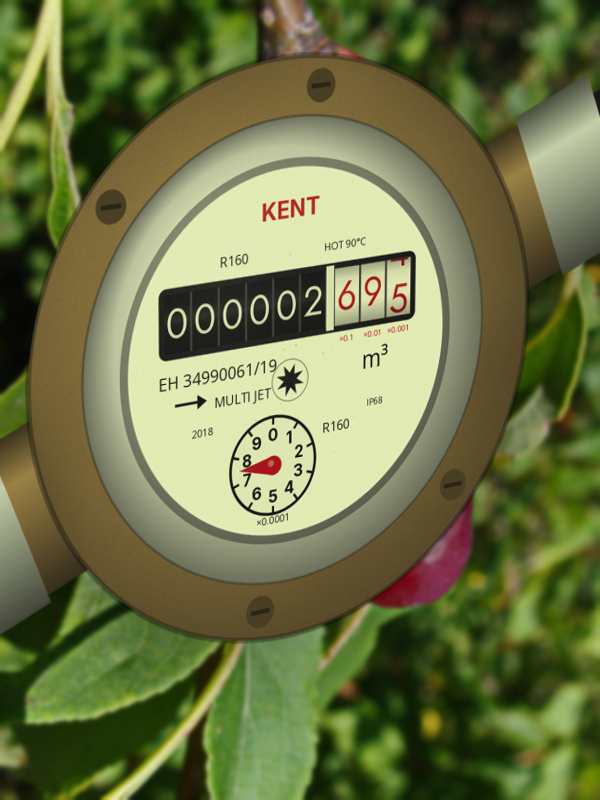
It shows 2.6947 m³
